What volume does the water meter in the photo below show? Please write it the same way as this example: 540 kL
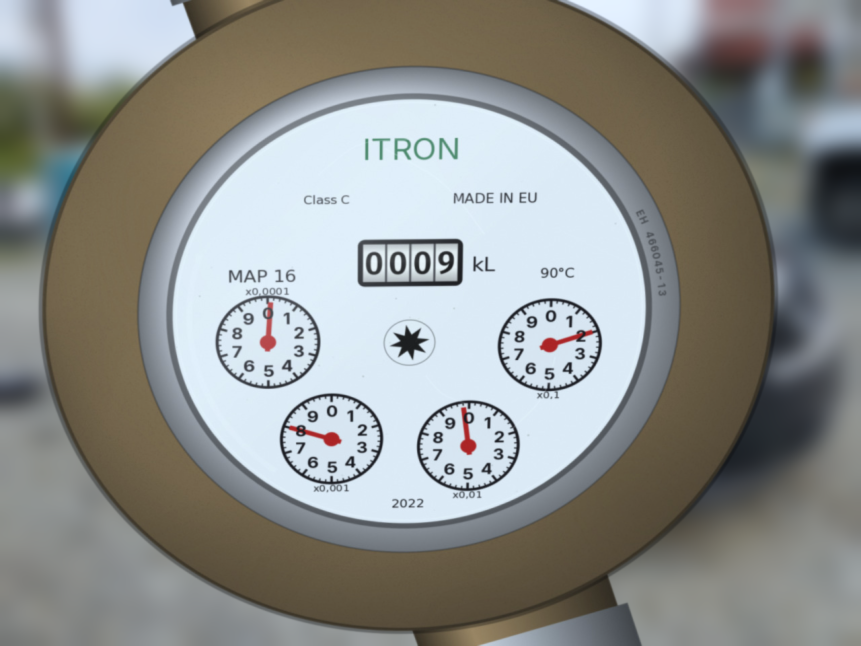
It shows 9.1980 kL
